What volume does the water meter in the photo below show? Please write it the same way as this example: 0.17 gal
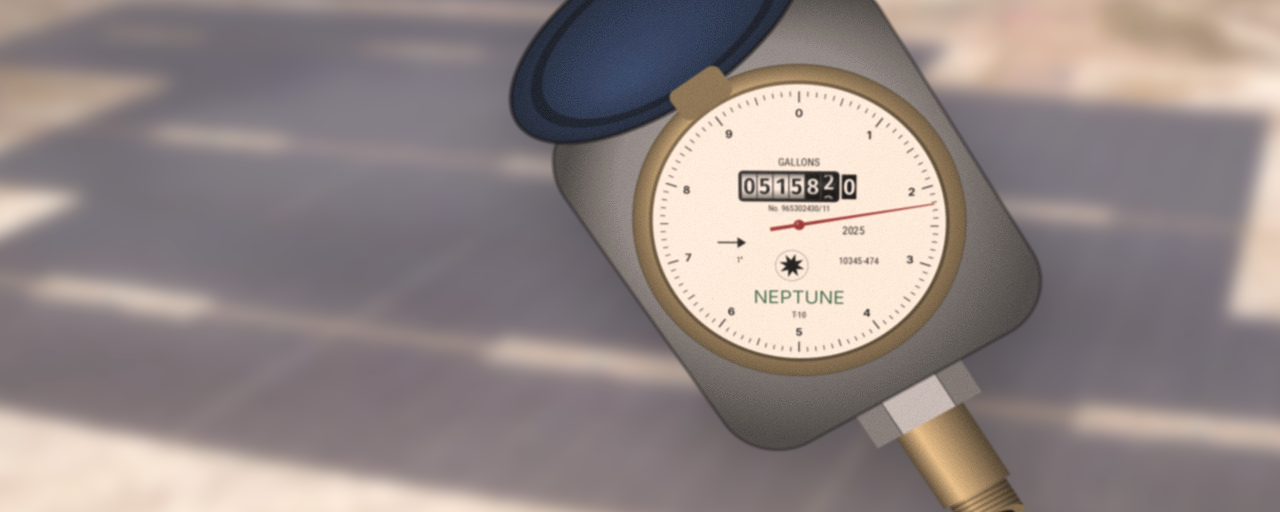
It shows 515822.2 gal
